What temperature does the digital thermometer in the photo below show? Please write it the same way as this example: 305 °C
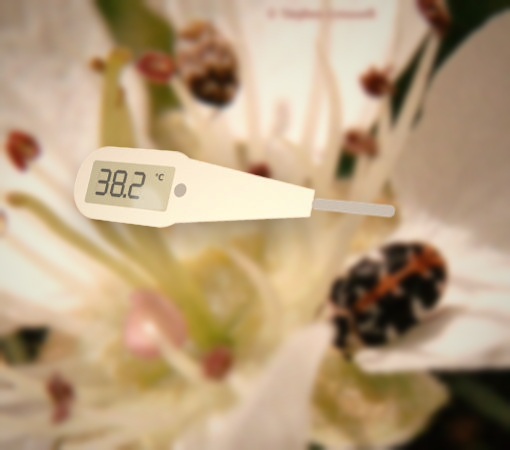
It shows 38.2 °C
